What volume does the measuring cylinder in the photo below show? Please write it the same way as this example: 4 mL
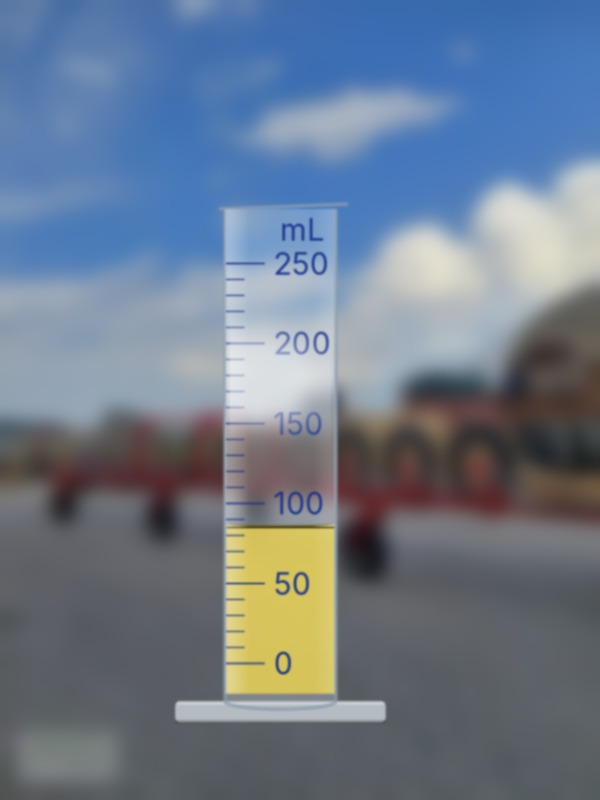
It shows 85 mL
